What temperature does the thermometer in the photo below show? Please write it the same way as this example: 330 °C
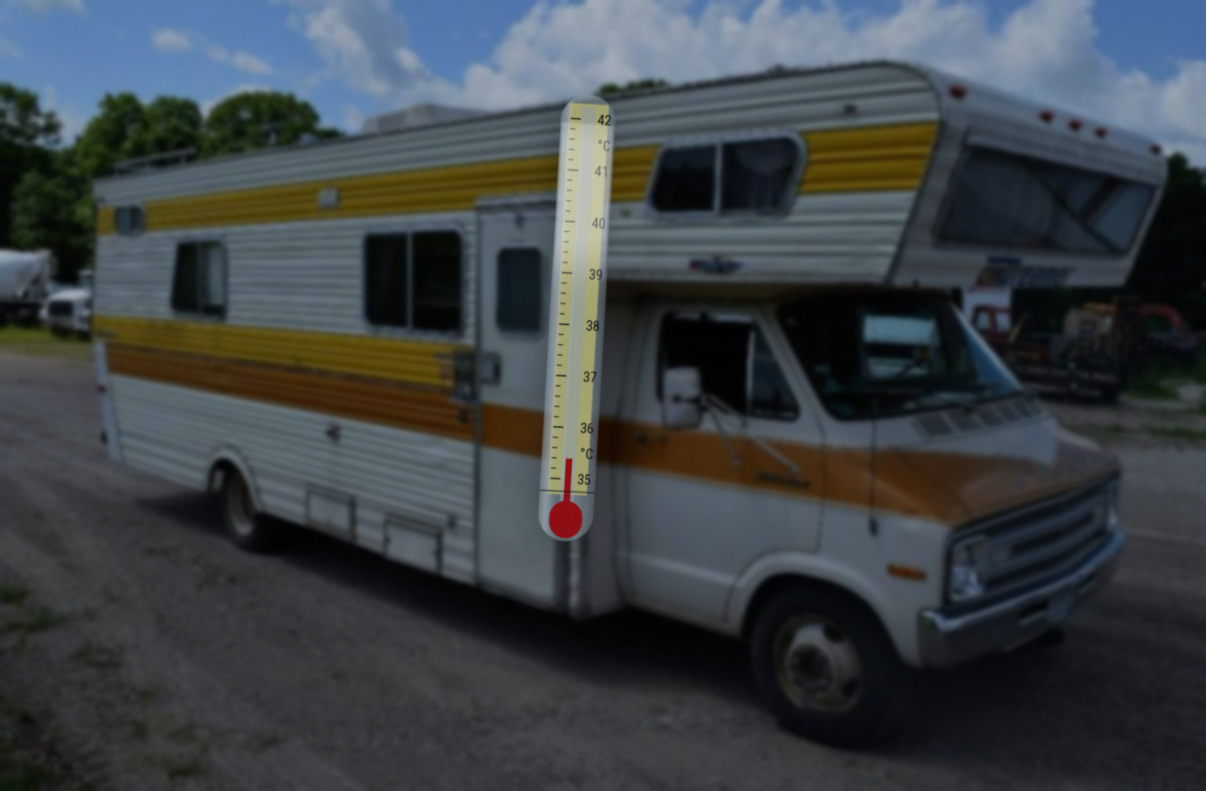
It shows 35.4 °C
